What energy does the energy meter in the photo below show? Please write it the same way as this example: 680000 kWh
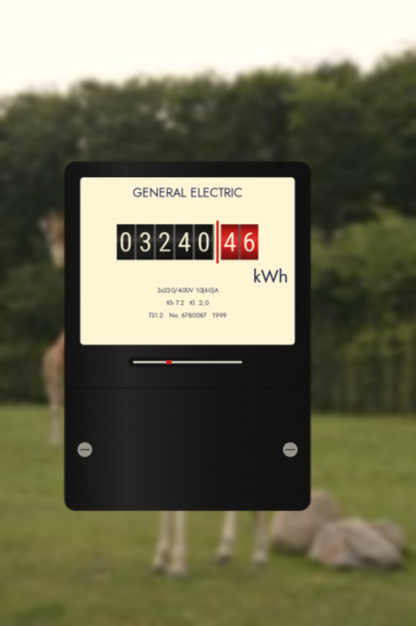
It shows 3240.46 kWh
